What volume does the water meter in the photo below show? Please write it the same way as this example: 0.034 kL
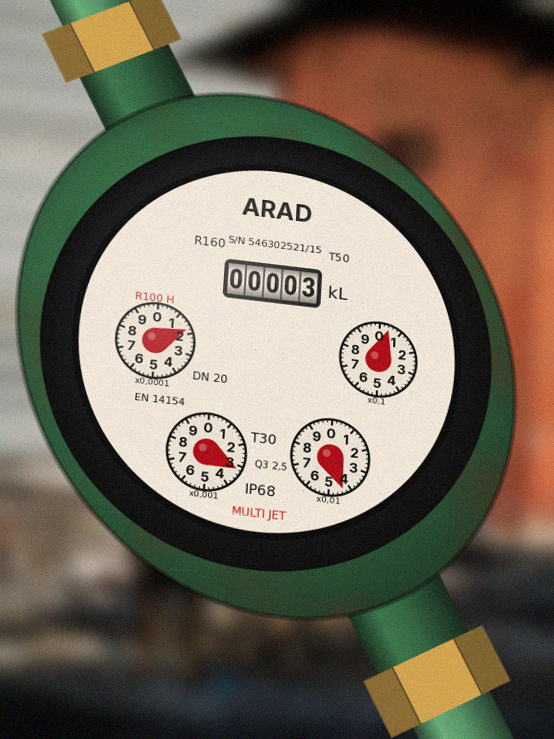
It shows 3.0431 kL
